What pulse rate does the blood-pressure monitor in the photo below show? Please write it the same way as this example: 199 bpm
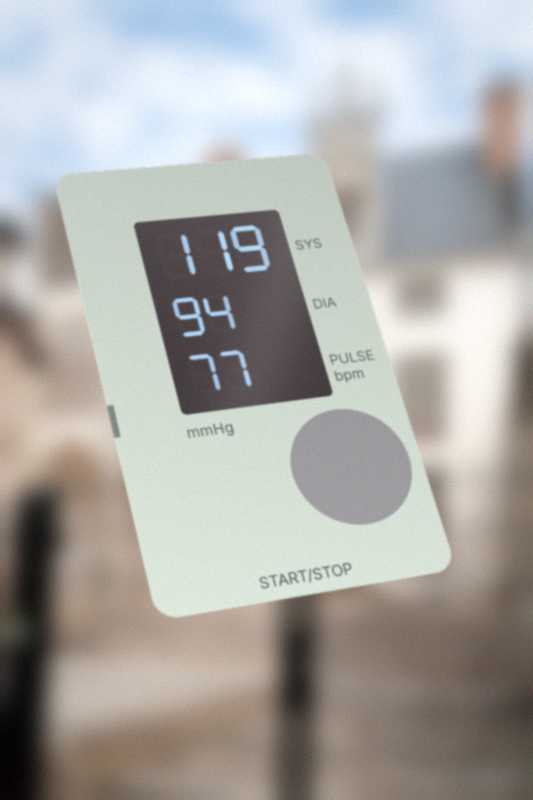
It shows 77 bpm
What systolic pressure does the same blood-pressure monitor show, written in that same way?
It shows 119 mmHg
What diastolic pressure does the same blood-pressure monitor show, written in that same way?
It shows 94 mmHg
